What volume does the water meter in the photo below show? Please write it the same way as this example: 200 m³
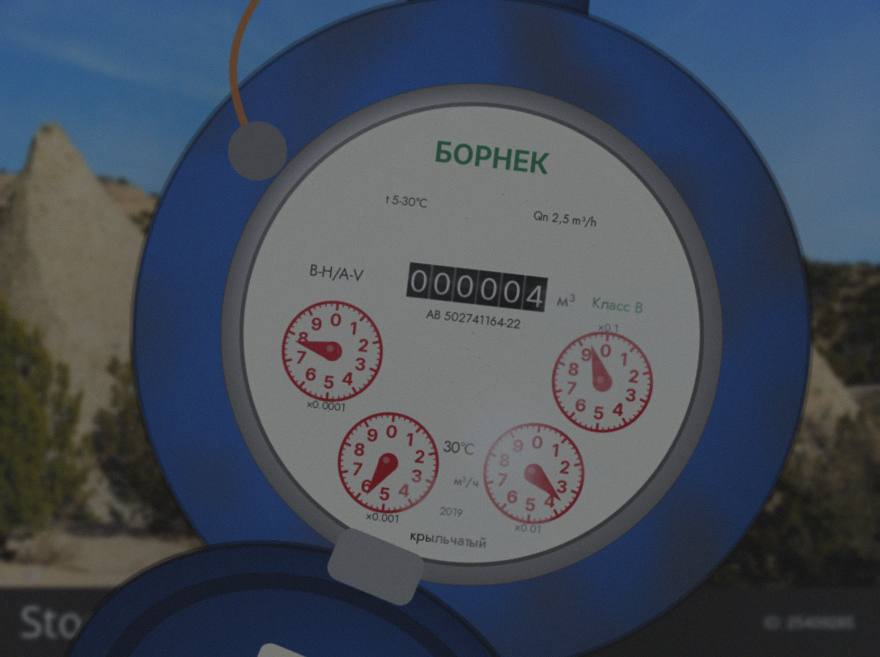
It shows 3.9357 m³
